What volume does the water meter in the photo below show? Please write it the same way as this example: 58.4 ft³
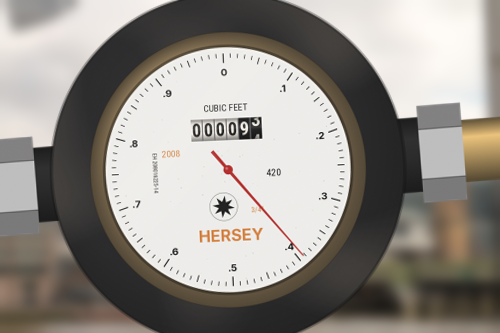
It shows 93.39 ft³
